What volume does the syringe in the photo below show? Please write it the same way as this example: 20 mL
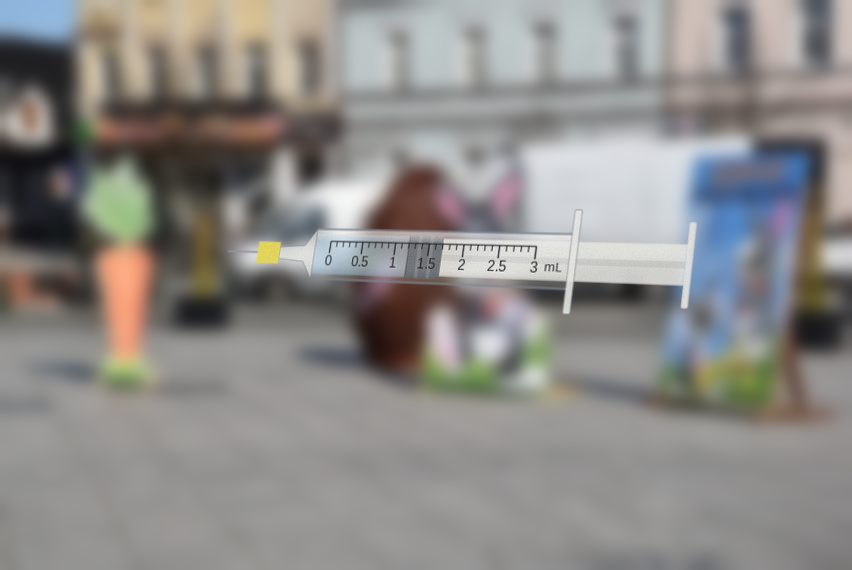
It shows 1.2 mL
